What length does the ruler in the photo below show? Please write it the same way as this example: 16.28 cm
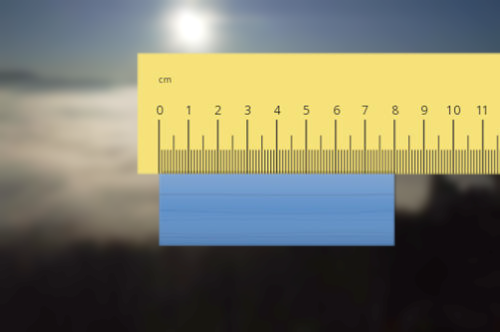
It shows 8 cm
